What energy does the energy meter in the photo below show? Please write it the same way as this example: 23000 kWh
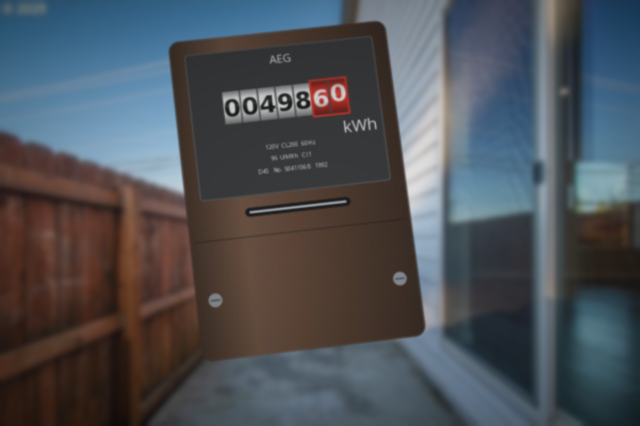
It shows 498.60 kWh
